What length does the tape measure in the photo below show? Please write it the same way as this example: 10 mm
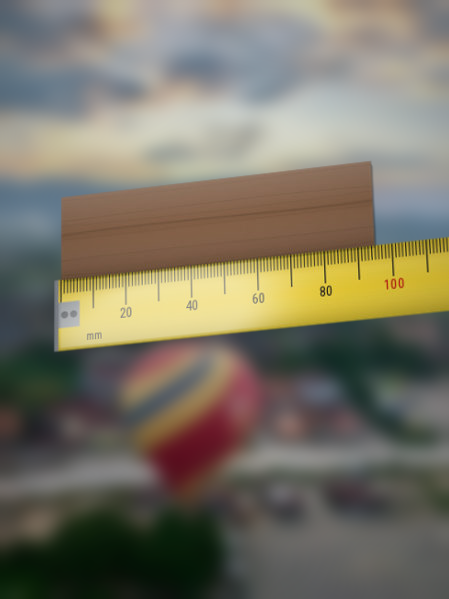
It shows 95 mm
